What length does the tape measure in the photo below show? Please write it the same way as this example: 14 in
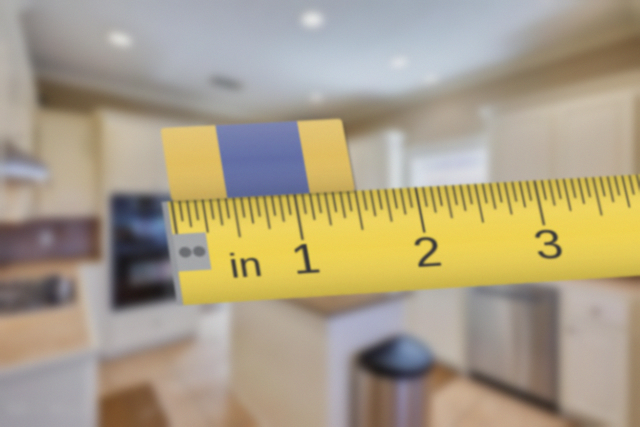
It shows 1.5 in
